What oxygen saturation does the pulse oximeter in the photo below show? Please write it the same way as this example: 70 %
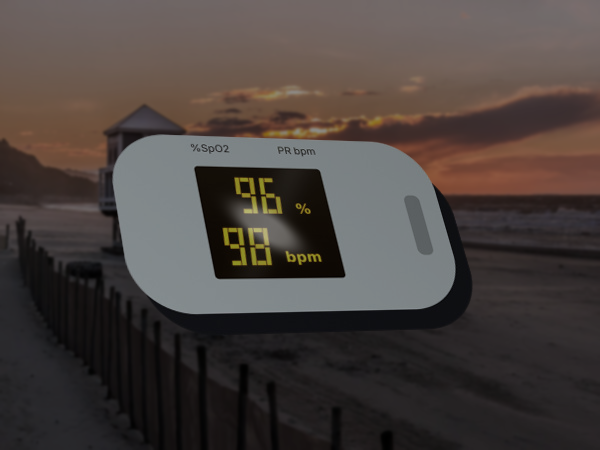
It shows 96 %
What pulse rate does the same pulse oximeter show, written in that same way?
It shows 98 bpm
